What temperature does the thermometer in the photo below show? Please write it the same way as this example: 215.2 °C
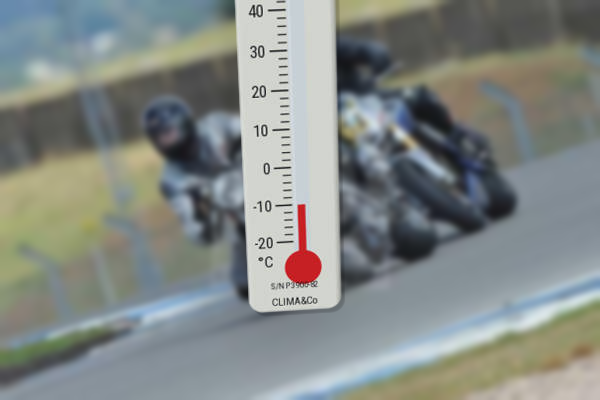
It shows -10 °C
